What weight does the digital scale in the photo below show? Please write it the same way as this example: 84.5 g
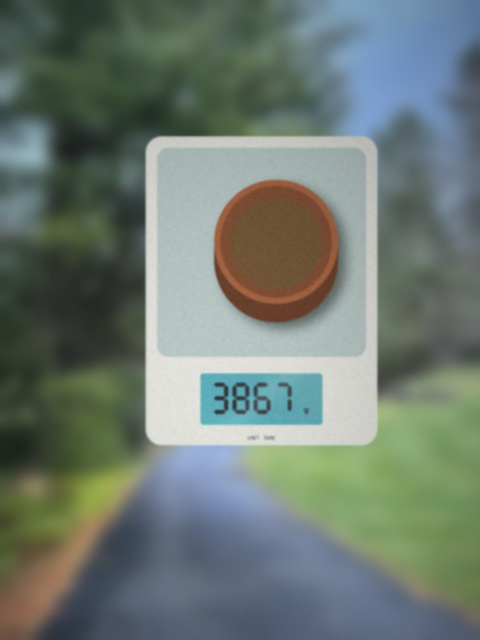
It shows 3867 g
